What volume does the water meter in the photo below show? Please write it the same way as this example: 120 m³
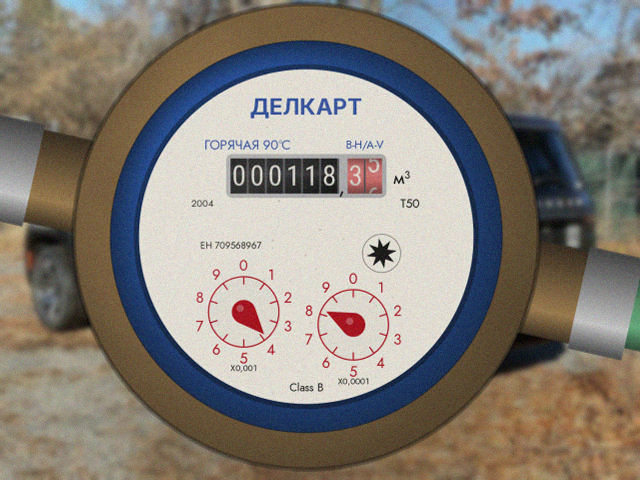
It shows 118.3538 m³
